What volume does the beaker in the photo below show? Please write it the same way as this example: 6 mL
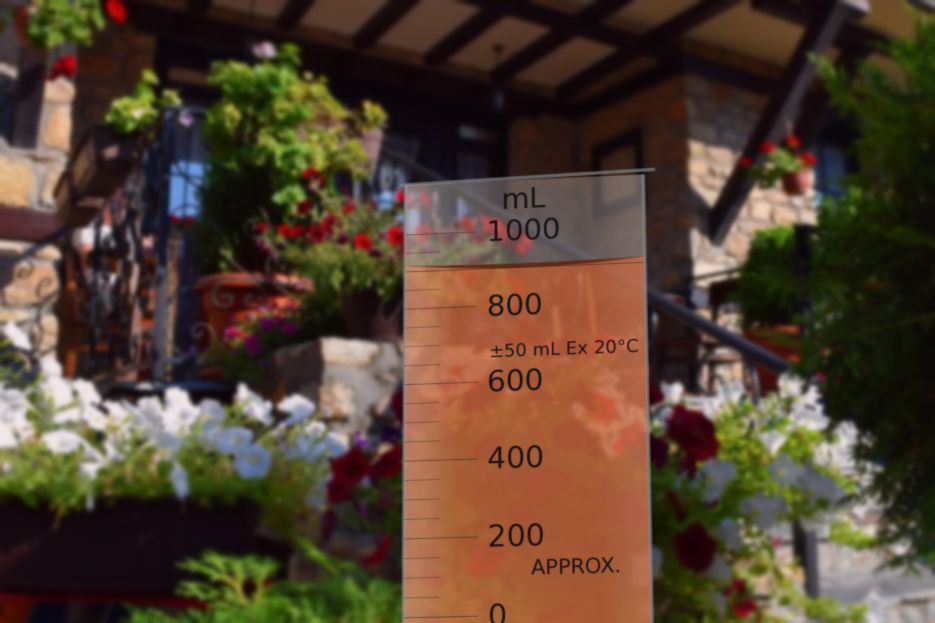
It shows 900 mL
